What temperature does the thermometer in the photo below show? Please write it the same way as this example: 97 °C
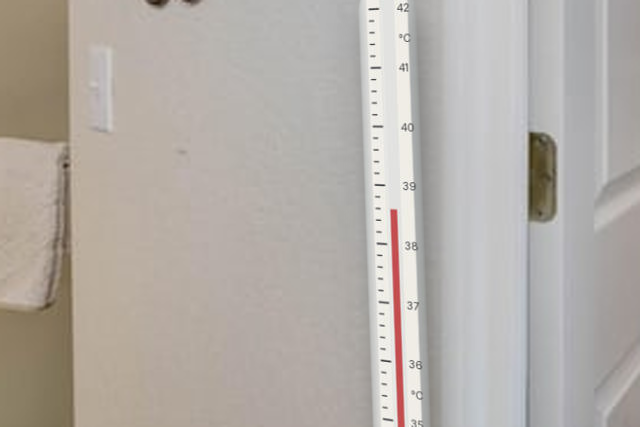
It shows 38.6 °C
